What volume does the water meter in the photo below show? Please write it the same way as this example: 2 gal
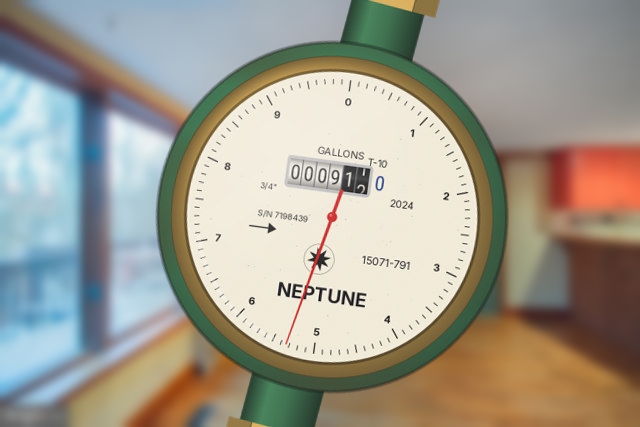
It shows 9115.3 gal
